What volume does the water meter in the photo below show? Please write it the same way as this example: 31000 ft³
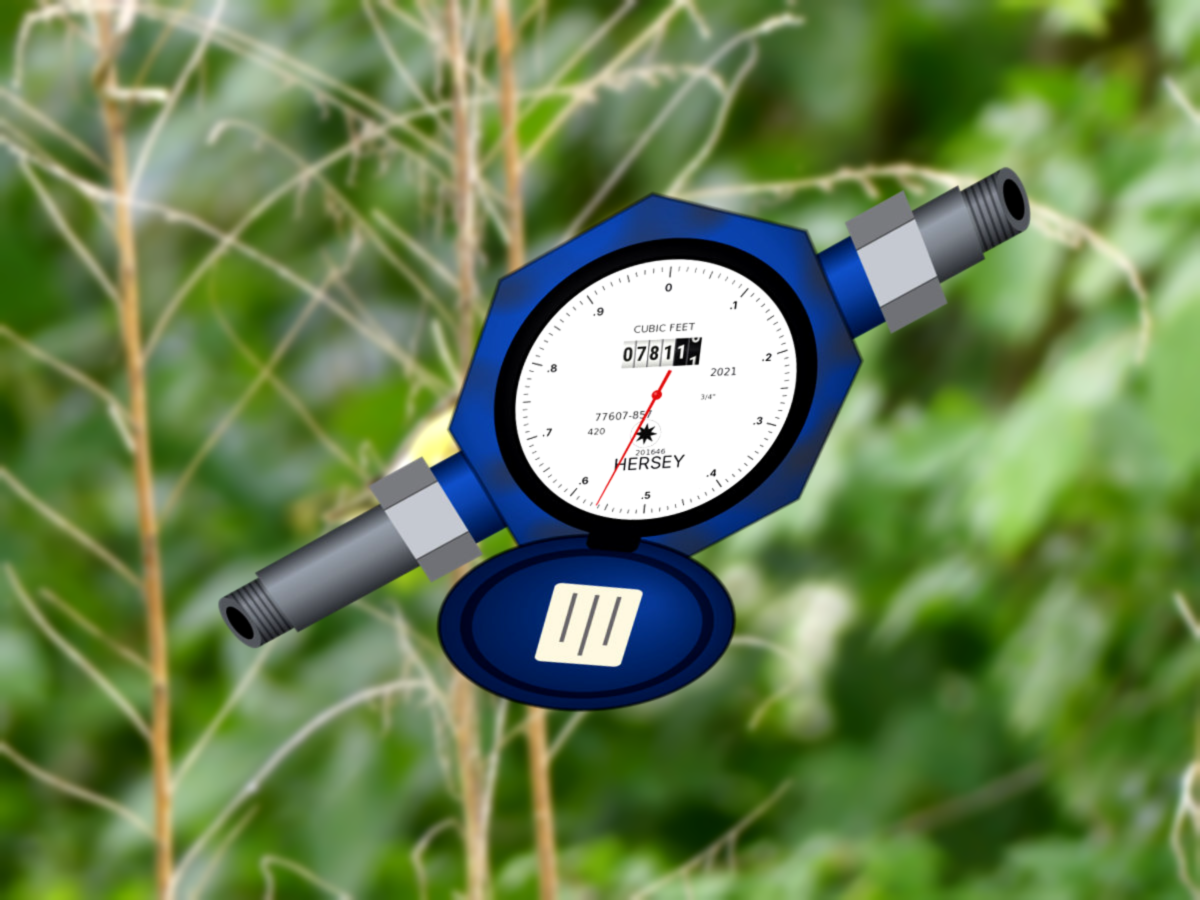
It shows 78110.56 ft³
